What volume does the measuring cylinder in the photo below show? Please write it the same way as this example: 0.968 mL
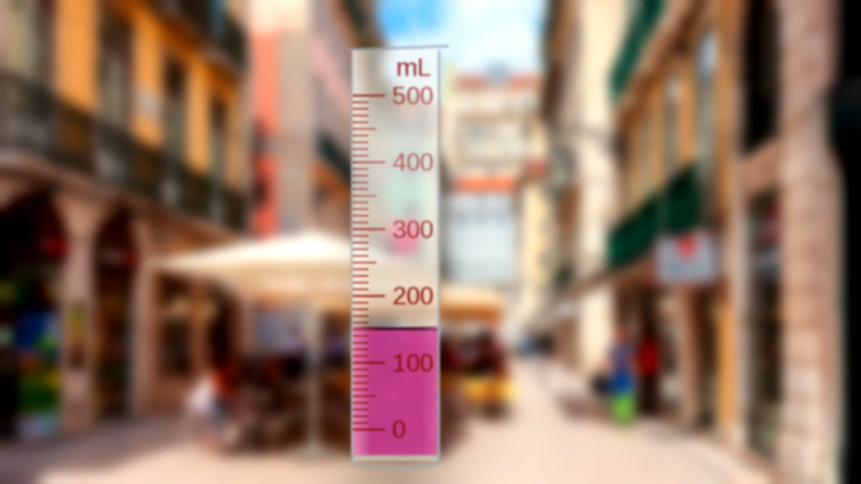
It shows 150 mL
